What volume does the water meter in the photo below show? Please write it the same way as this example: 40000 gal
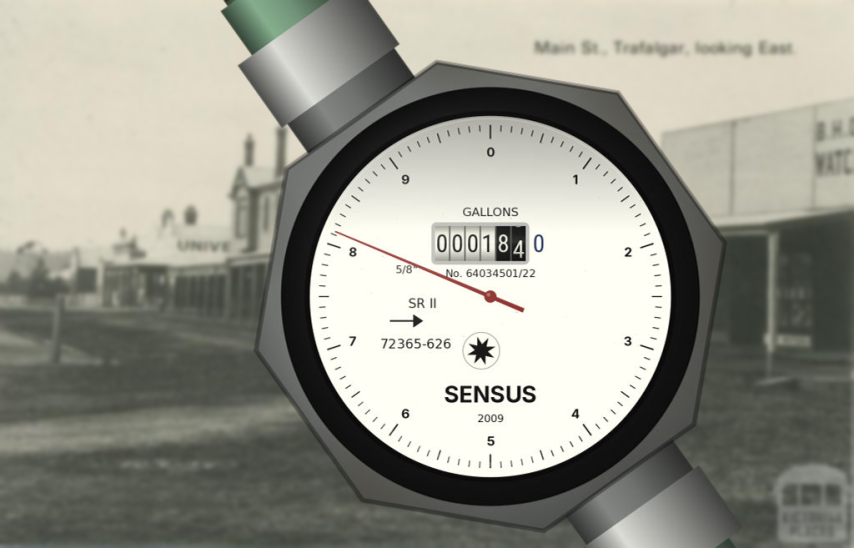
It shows 1838.1 gal
